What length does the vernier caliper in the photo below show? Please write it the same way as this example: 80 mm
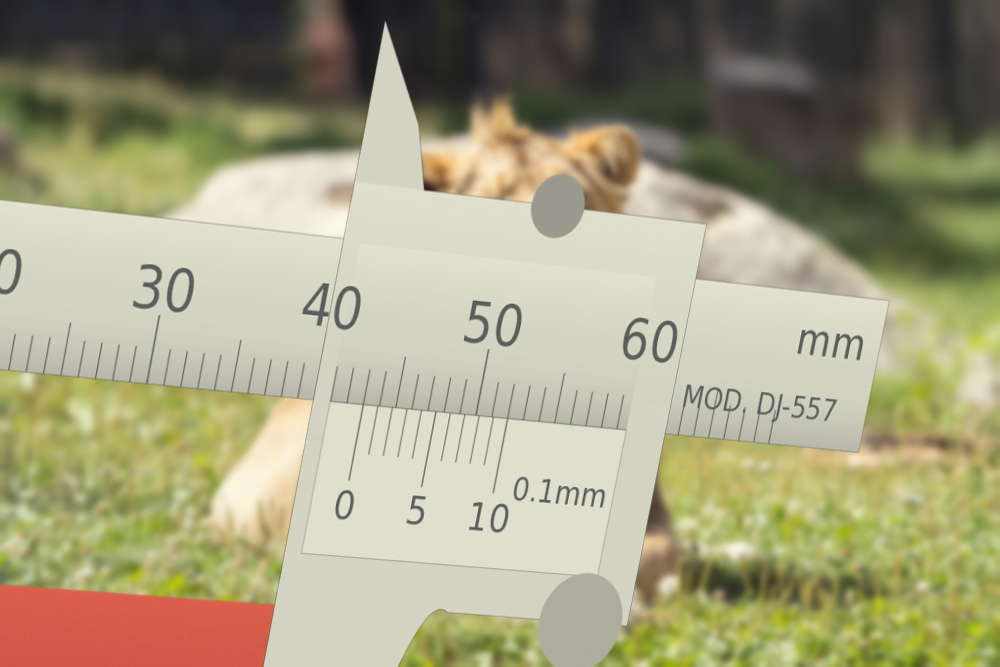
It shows 43.0 mm
